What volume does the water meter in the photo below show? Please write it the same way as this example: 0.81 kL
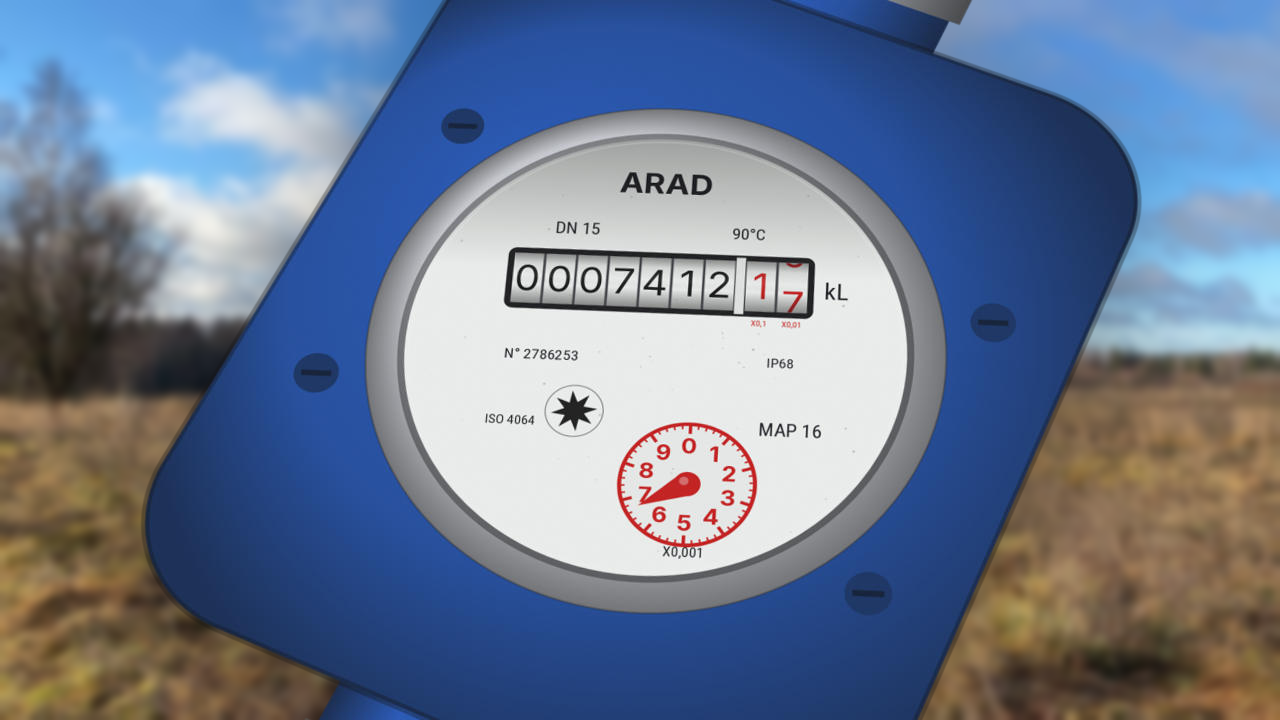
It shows 7412.166 kL
